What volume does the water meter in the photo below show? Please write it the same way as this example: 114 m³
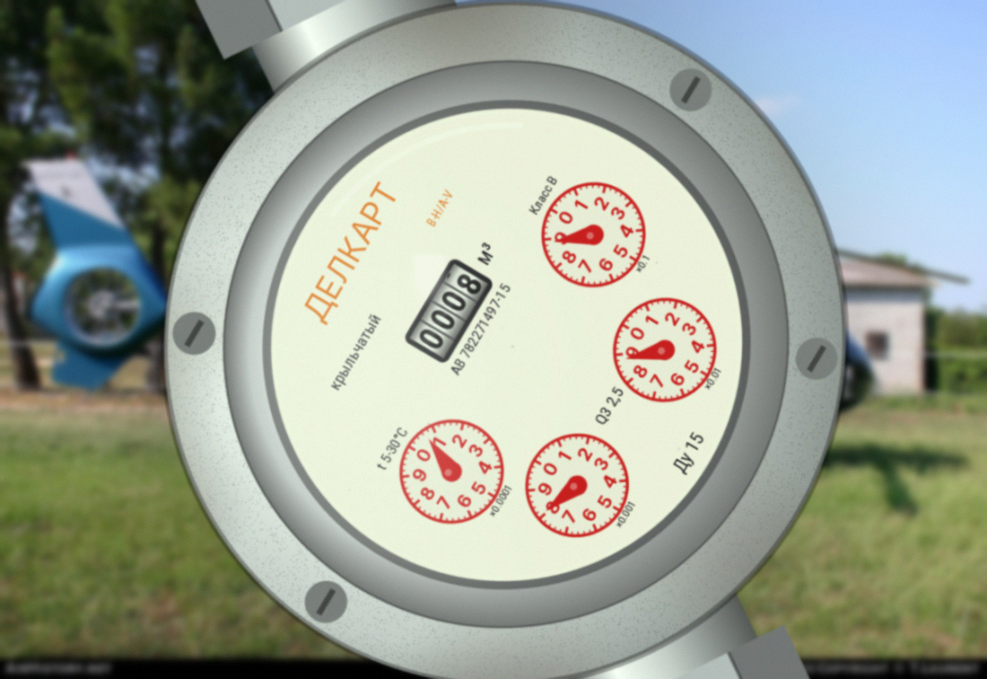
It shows 7.8880 m³
